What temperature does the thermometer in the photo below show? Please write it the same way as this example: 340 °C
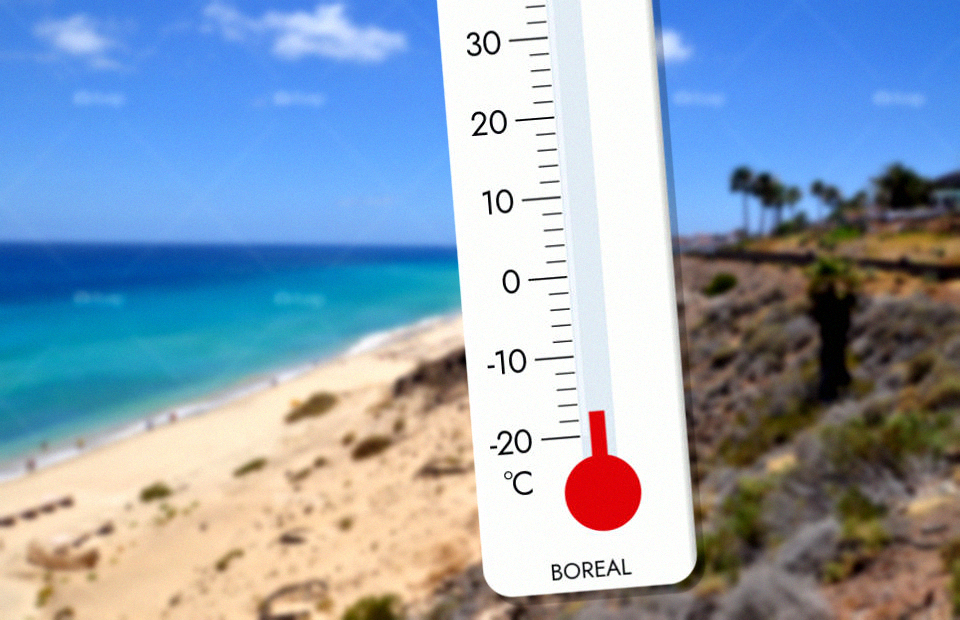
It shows -17 °C
